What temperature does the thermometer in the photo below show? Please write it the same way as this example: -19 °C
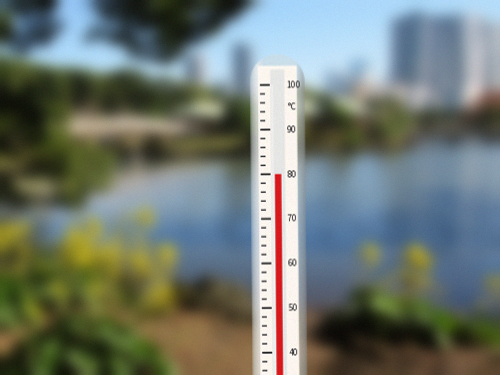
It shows 80 °C
